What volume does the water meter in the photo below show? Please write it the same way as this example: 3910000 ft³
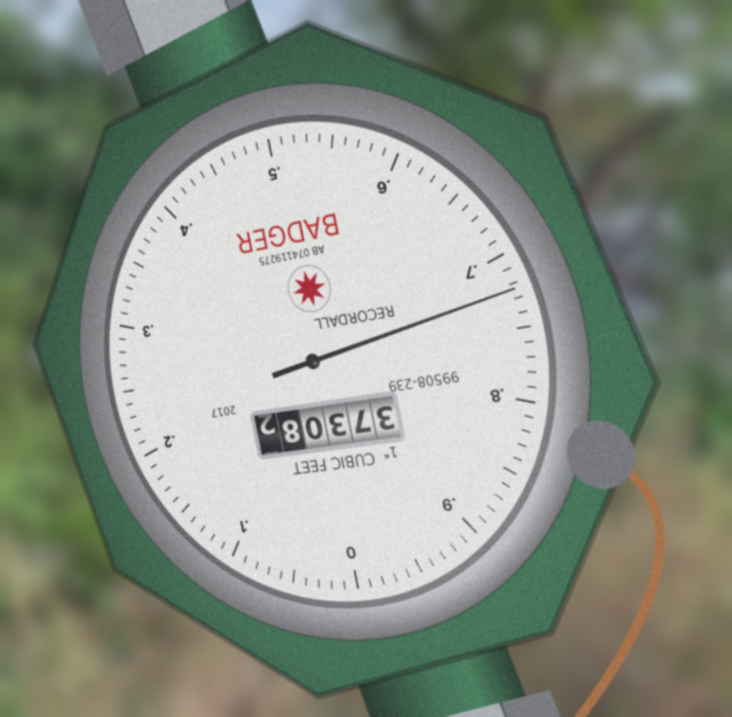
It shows 373081.72 ft³
